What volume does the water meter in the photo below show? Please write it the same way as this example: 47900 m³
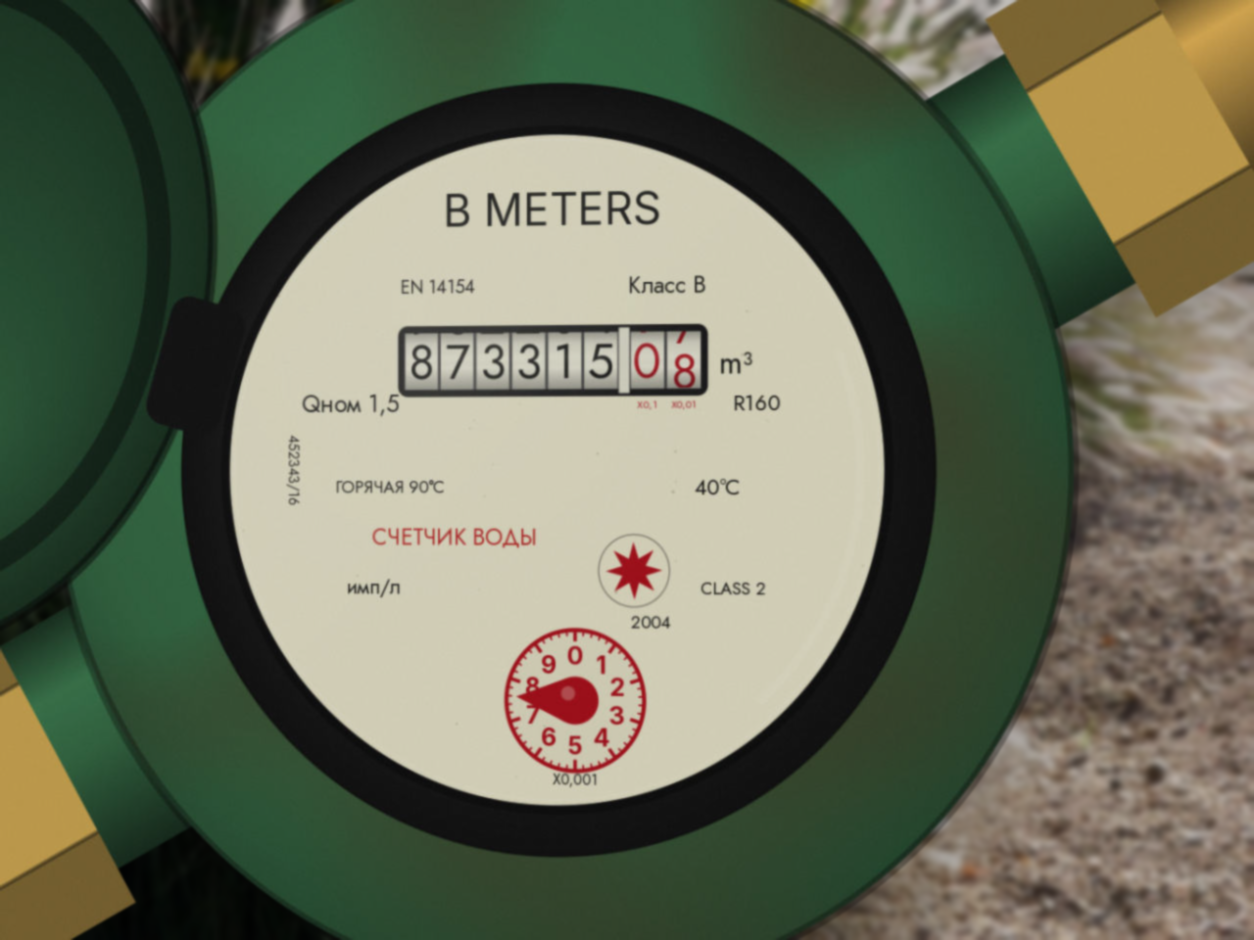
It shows 873315.077 m³
